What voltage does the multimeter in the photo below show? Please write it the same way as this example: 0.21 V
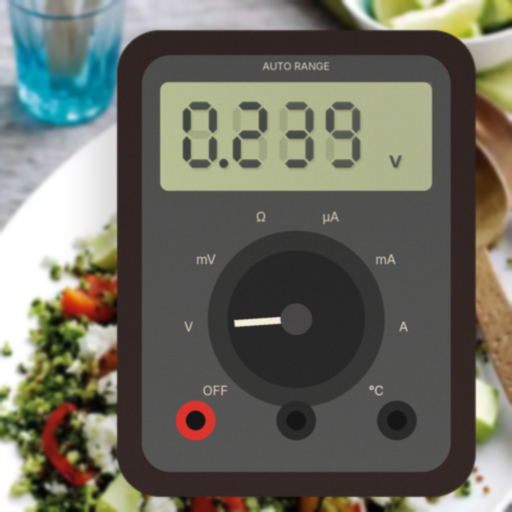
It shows 0.239 V
